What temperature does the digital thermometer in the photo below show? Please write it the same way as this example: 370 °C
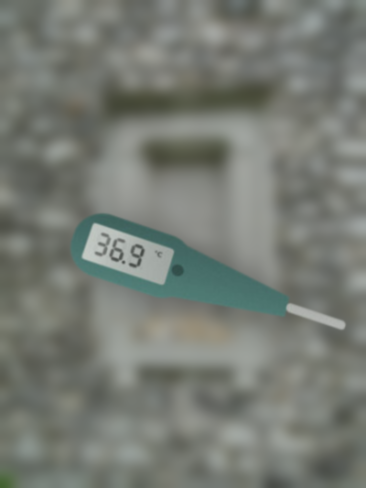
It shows 36.9 °C
